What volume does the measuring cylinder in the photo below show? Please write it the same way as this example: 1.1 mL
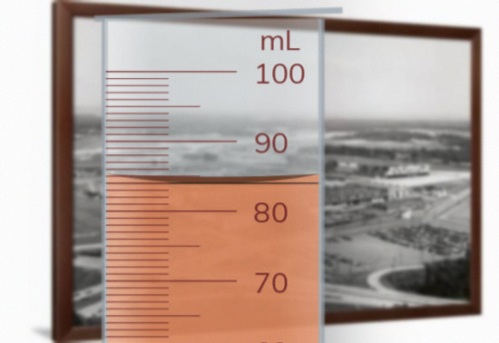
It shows 84 mL
